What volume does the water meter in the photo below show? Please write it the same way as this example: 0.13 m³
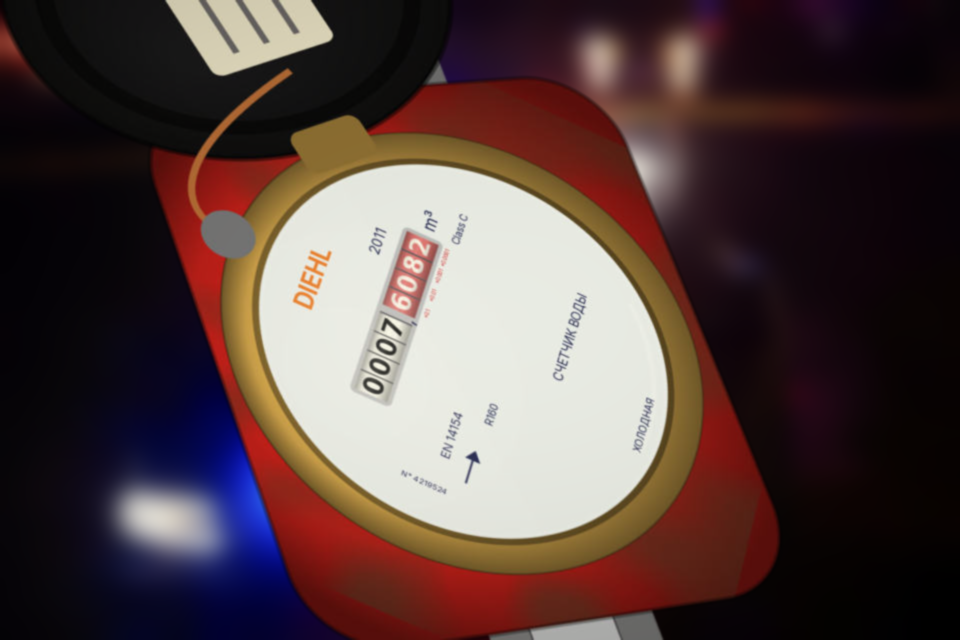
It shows 7.6082 m³
